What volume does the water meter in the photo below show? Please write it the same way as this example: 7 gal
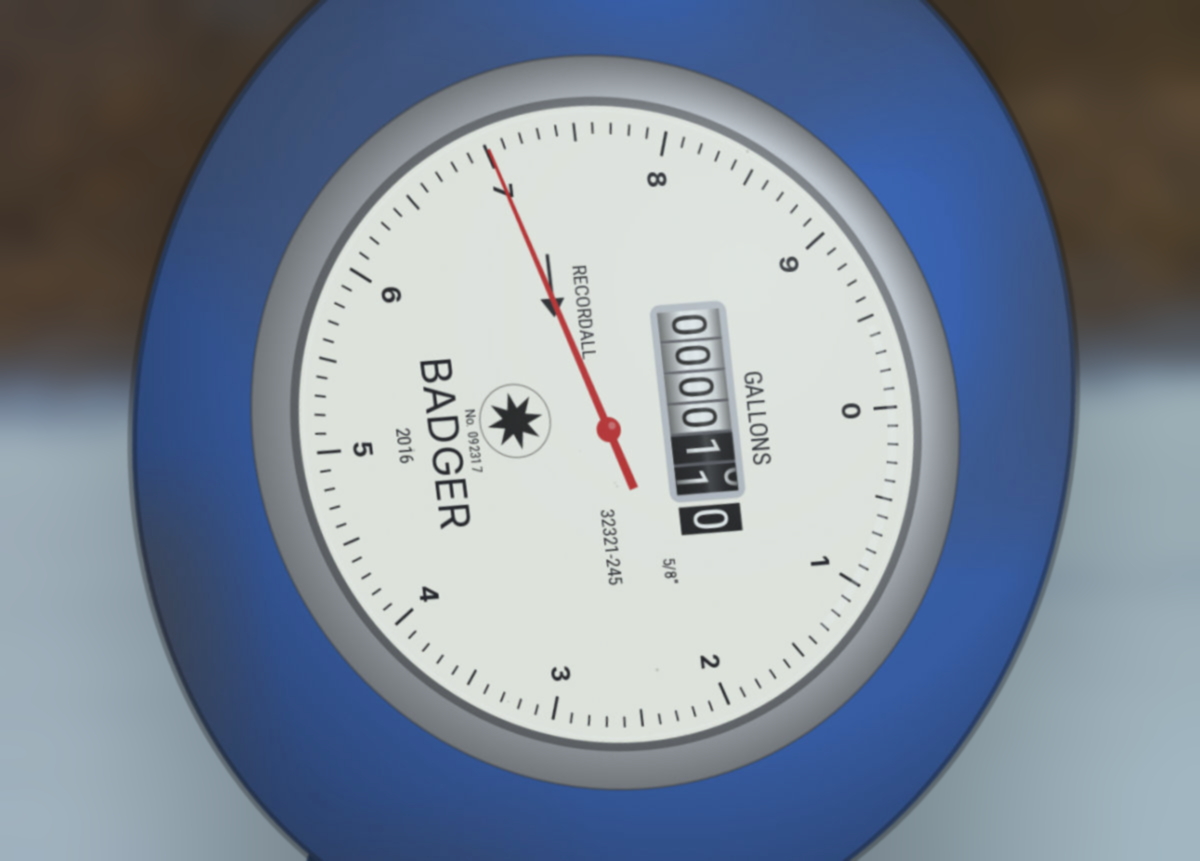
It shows 107.0 gal
